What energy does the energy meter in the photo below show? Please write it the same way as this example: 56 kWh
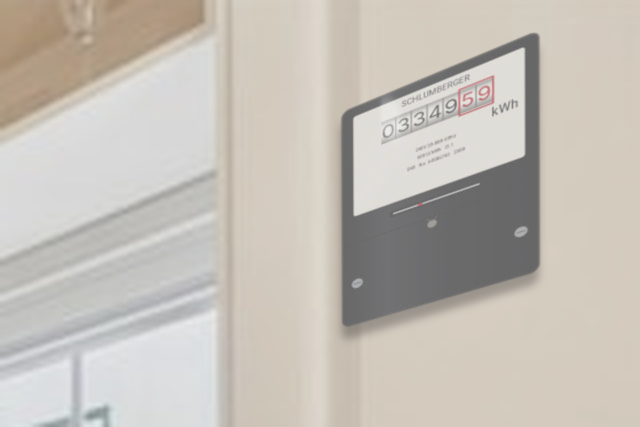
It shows 3349.59 kWh
